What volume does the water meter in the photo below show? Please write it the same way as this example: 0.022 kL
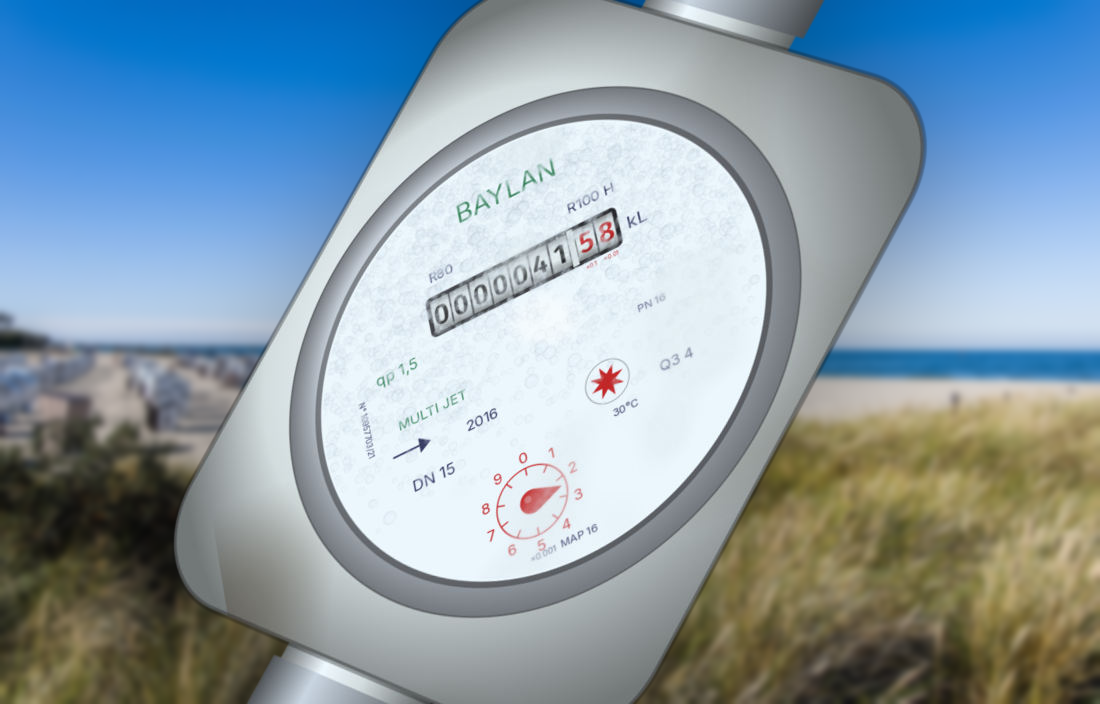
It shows 41.582 kL
